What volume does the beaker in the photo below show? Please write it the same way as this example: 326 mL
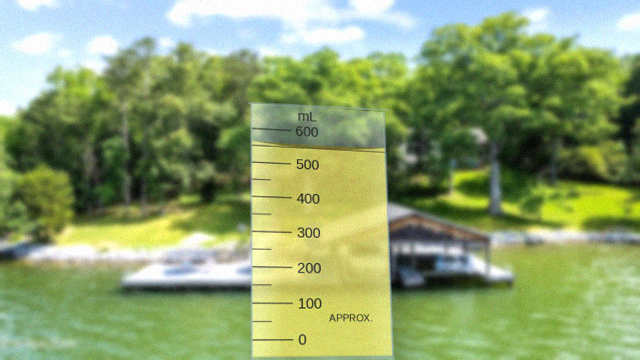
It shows 550 mL
